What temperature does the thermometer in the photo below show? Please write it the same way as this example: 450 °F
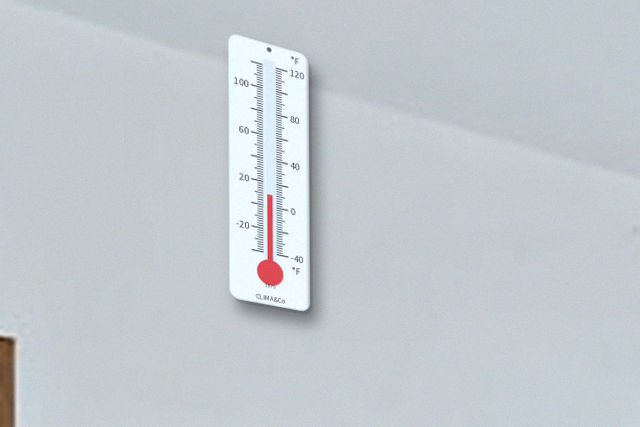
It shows 10 °F
